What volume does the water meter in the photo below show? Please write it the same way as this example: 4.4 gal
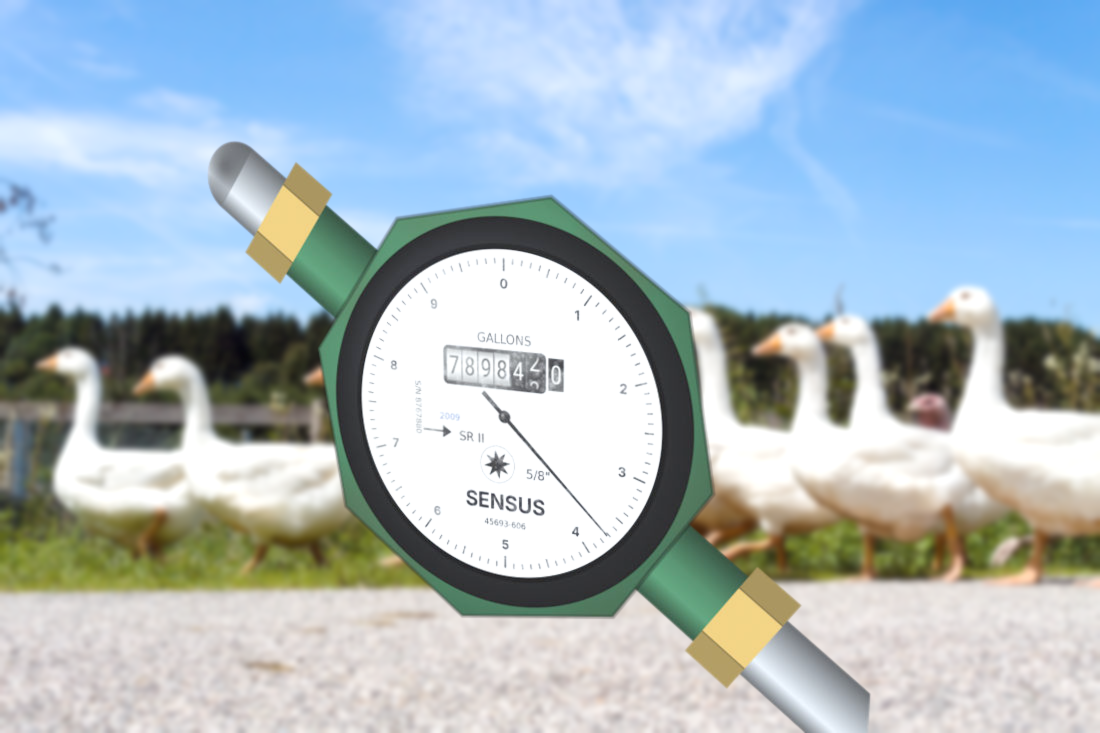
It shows 7898423.7 gal
